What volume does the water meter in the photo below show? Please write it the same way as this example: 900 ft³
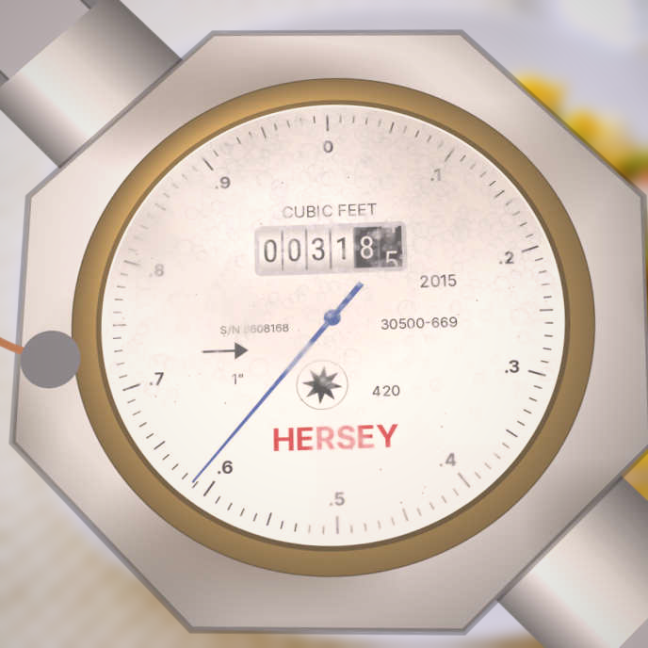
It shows 3184.61 ft³
